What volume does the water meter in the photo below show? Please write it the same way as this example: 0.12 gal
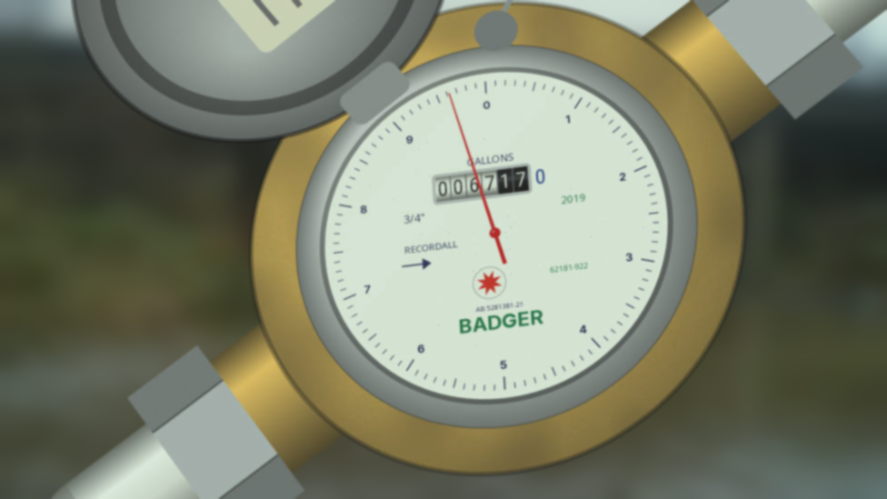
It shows 67169.6 gal
